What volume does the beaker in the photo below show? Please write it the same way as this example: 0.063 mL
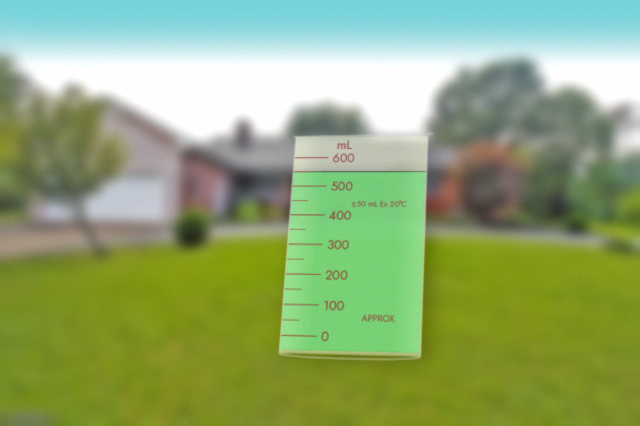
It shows 550 mL
